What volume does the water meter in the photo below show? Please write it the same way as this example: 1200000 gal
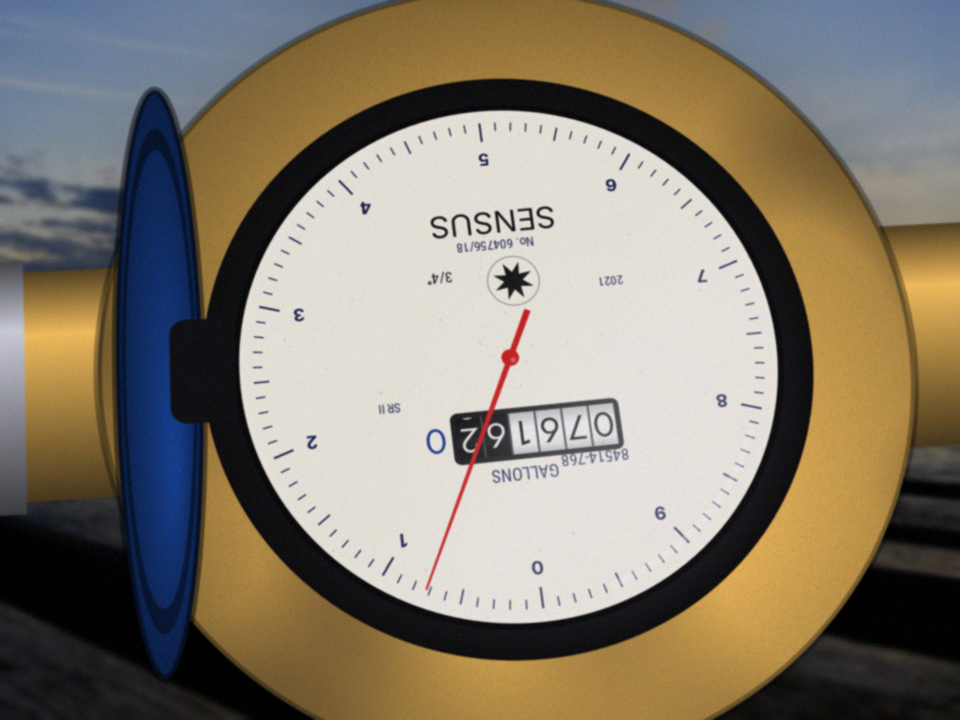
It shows 761620.7 gal
